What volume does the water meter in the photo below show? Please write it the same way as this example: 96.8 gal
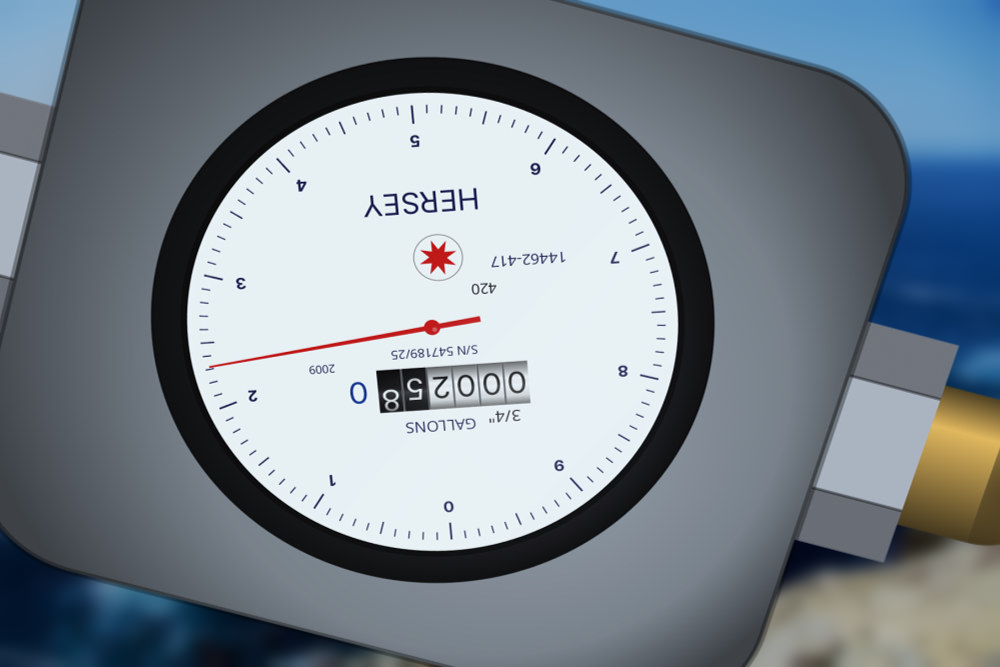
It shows 2582.3 gal
